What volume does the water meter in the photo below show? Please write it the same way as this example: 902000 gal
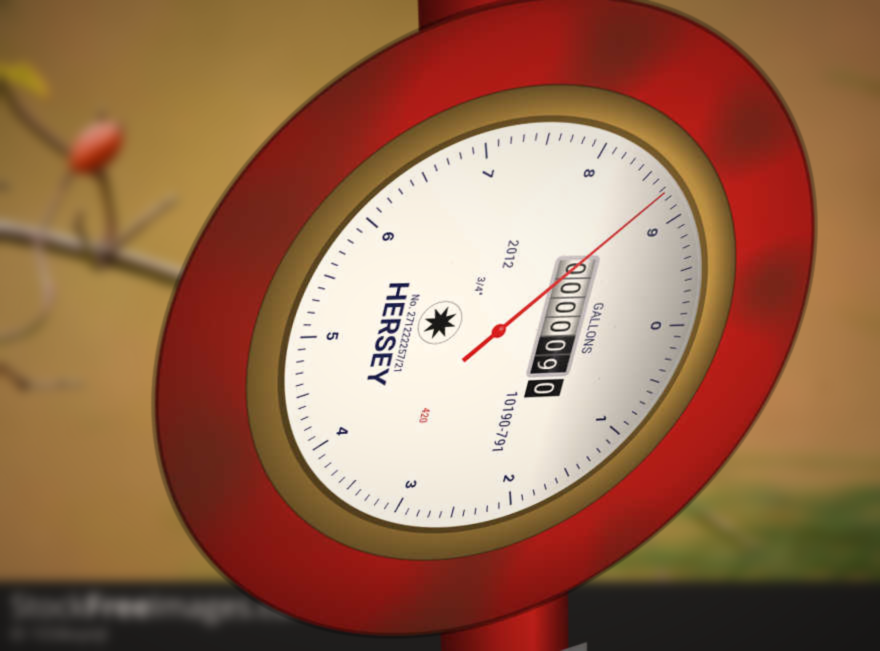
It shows 88.7 gal
